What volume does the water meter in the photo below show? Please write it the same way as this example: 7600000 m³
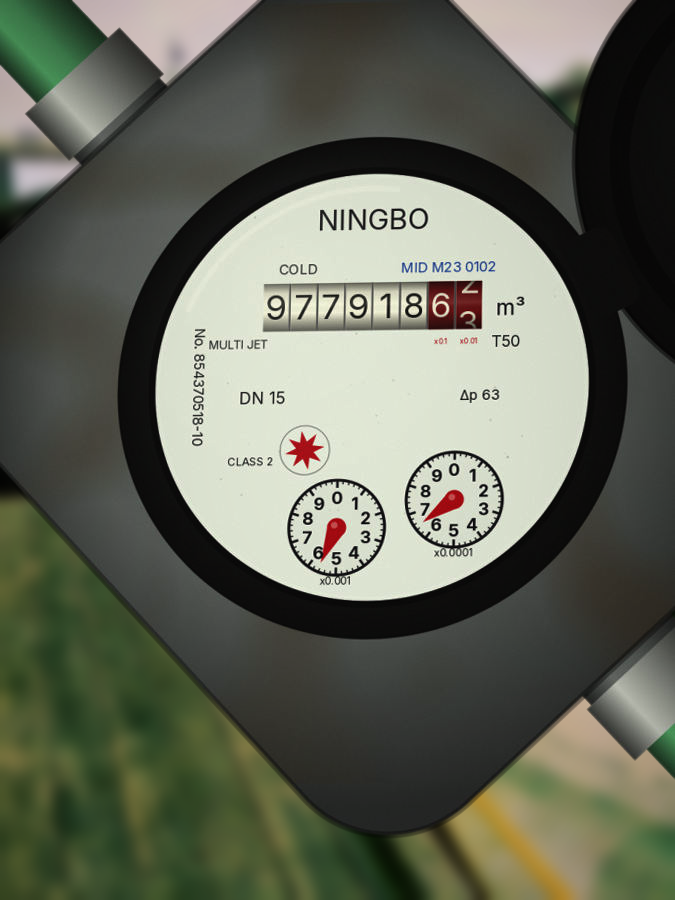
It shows 977918.6256 m³
